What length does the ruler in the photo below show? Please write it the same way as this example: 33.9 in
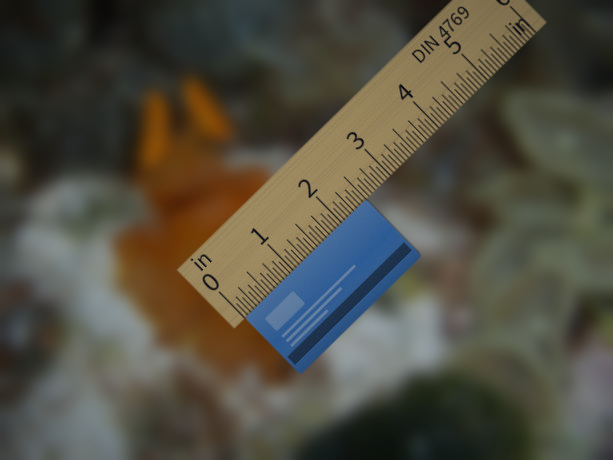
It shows 2.5 in
